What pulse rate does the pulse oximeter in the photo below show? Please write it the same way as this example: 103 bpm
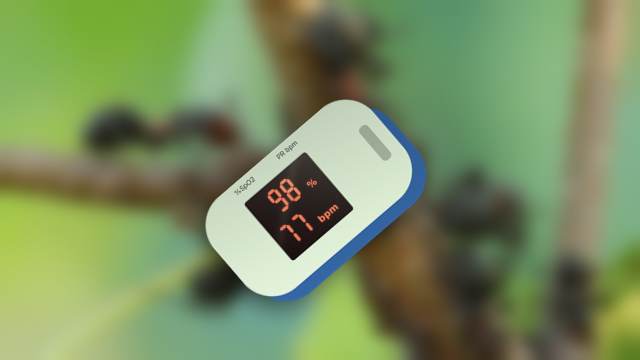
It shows 77 bpm
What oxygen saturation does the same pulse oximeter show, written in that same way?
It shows 98 %
